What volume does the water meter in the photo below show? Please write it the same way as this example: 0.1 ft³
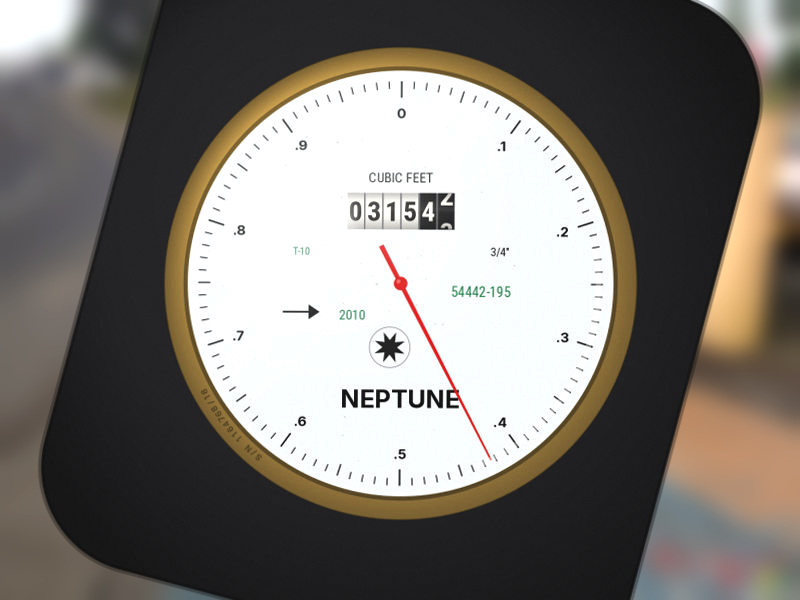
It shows 31542.42 ft³
